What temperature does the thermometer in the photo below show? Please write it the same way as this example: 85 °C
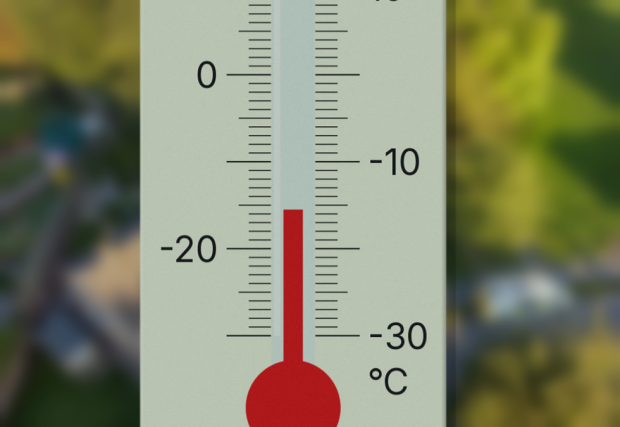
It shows -15.5 °C
